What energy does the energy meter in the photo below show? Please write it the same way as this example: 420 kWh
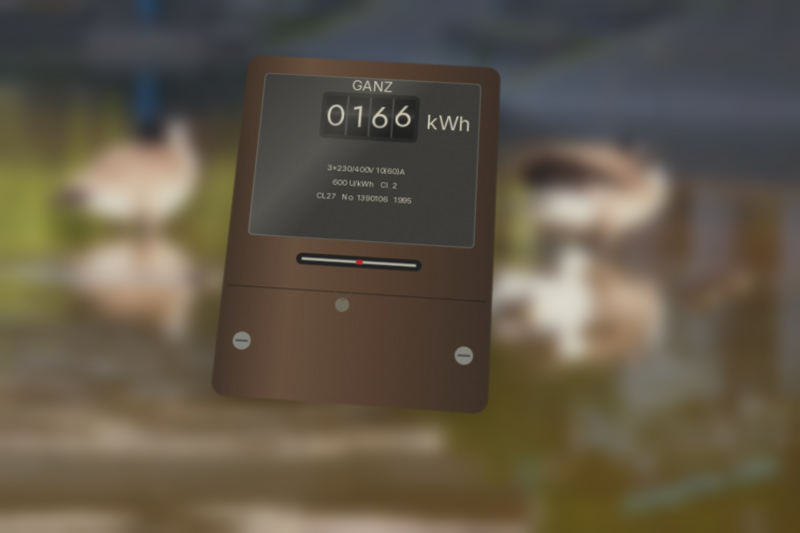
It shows 166 kWh
